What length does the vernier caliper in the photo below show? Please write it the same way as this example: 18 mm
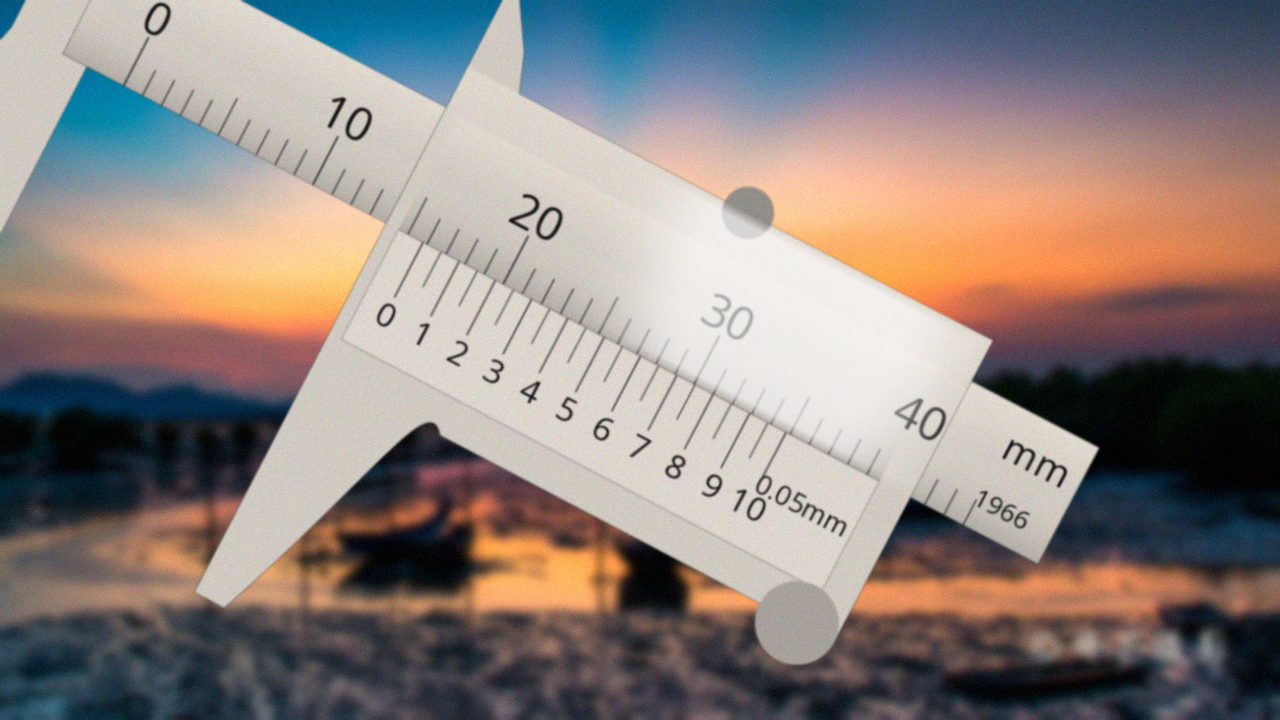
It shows 15.8 mm
